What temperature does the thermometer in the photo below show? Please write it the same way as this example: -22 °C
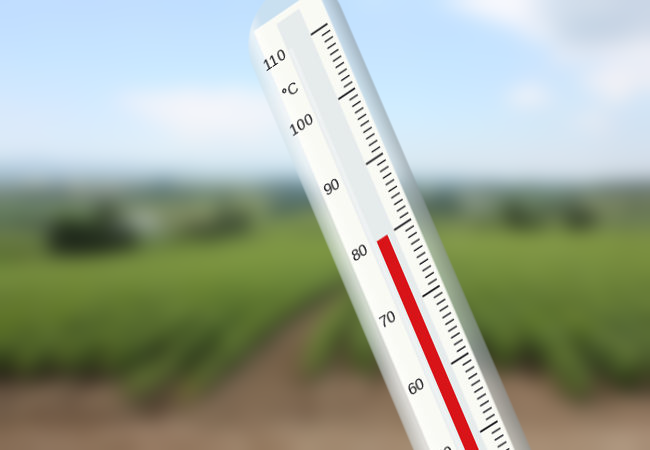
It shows 80 °C
